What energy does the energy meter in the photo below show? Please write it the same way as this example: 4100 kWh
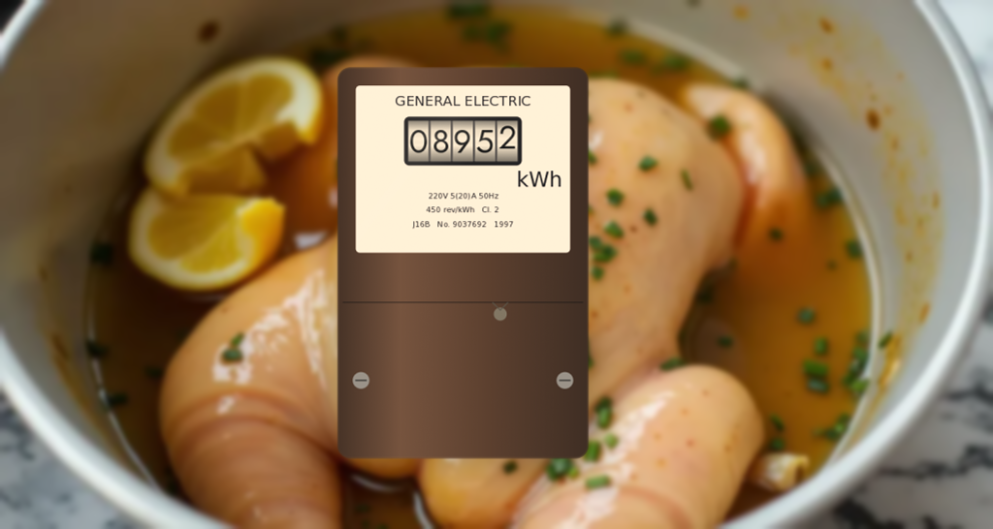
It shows 8952 kWh
